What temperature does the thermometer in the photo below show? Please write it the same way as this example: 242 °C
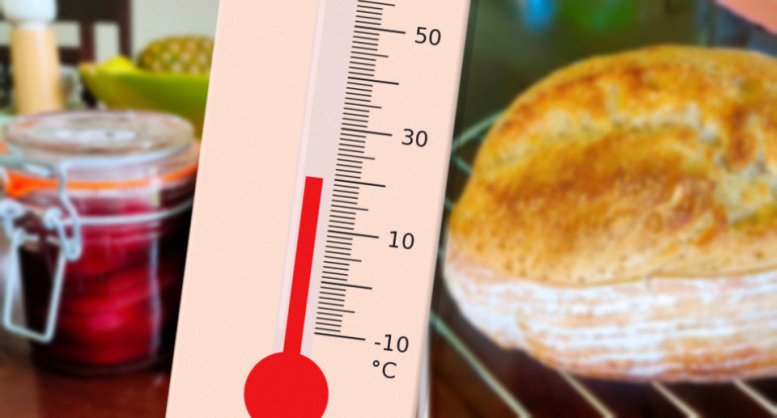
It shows 20 °C
